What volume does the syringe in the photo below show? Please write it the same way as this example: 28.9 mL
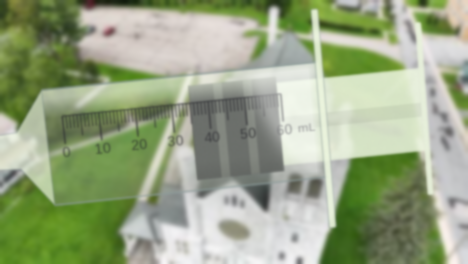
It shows 35 mL
